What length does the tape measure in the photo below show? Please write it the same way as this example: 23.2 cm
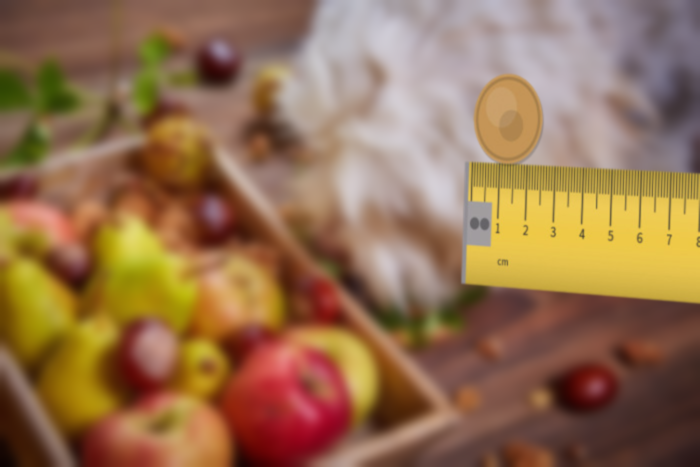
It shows 2.5 cm
